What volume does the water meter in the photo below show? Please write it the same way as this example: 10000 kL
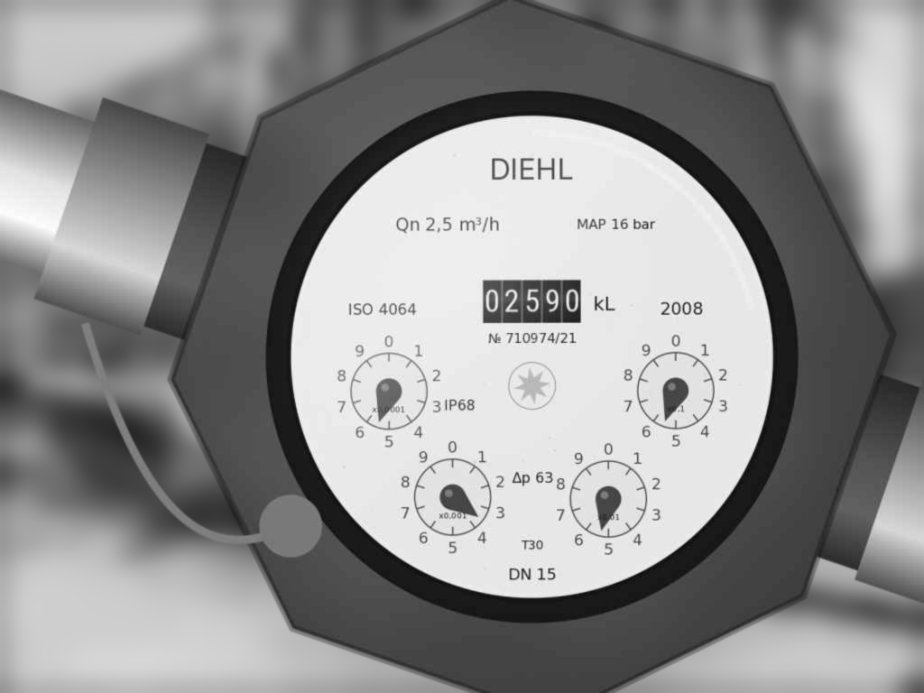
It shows 2590.5535 kL
